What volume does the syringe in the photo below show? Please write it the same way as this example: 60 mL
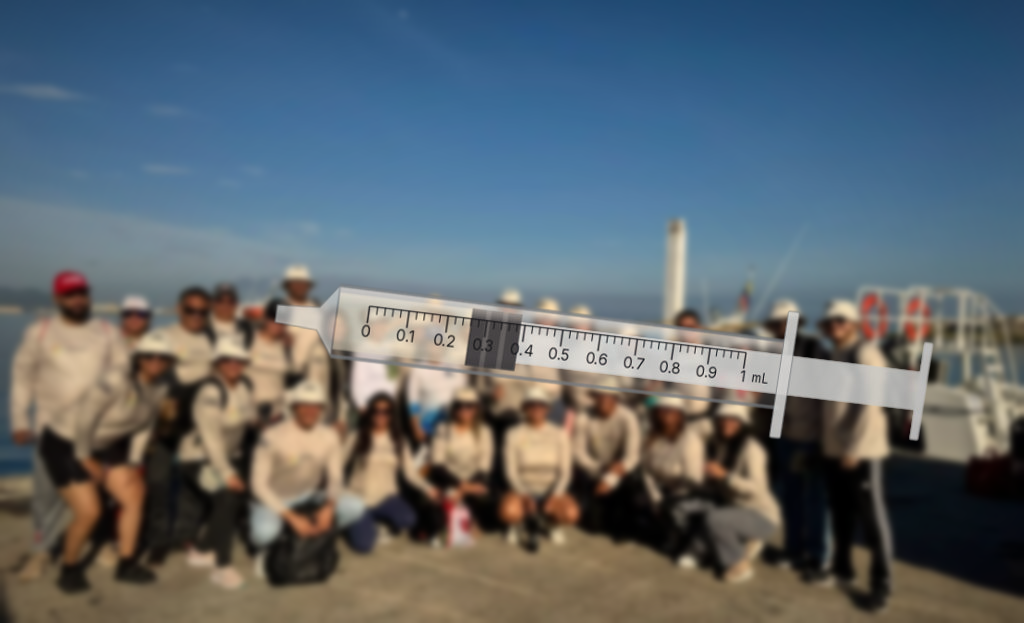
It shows 0.26 mL
